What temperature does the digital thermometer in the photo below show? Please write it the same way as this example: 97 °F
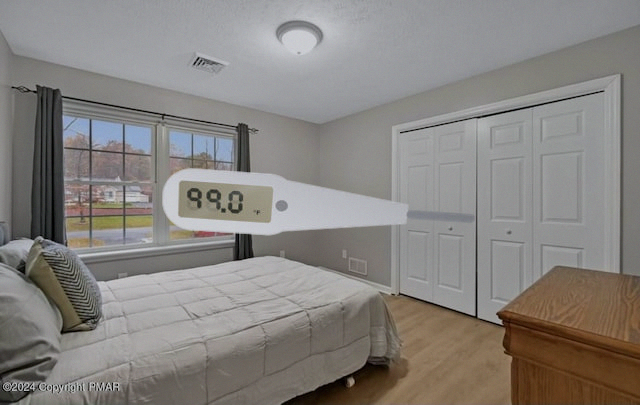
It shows 99.0 °F
